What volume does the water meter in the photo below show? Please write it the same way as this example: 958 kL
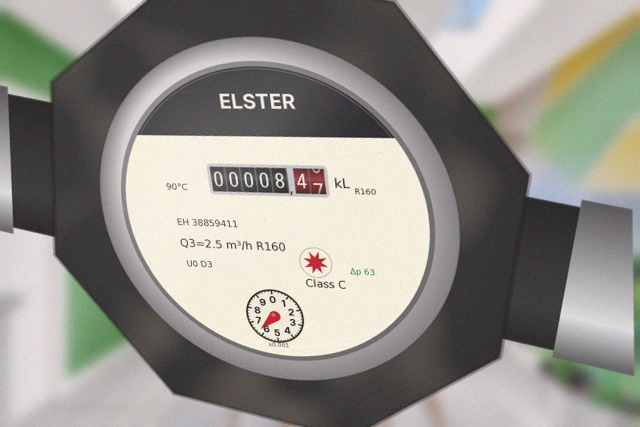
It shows 8.466 kL
